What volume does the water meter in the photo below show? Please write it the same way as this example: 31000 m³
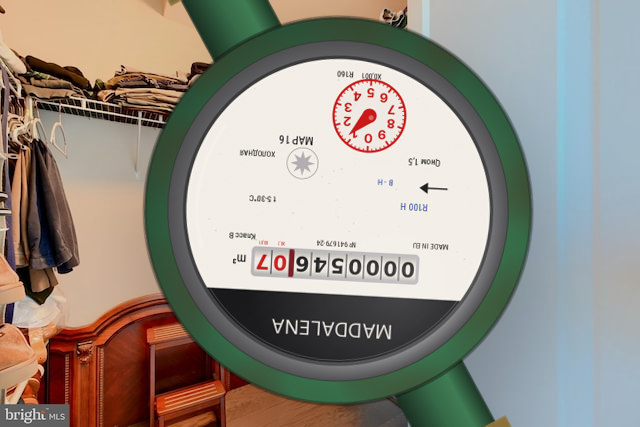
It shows 546.071 m³
